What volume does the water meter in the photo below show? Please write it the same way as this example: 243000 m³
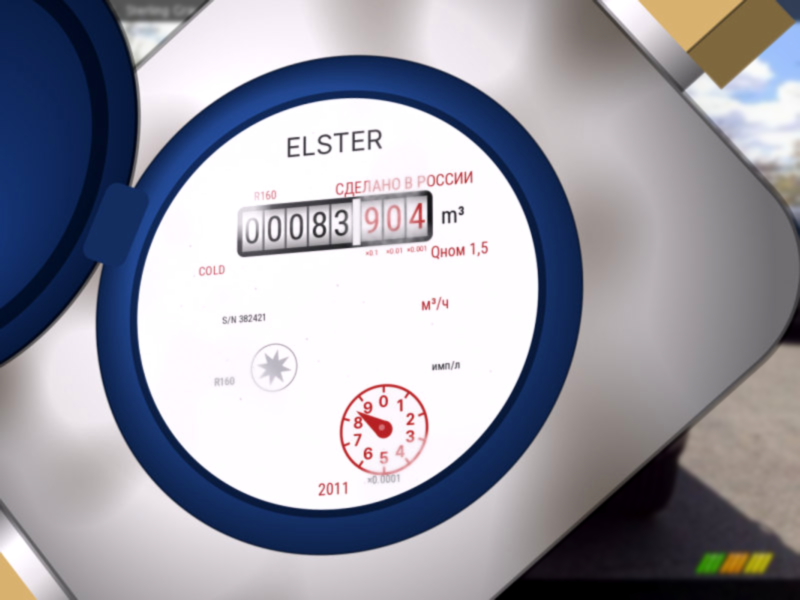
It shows 83.9048 m³
